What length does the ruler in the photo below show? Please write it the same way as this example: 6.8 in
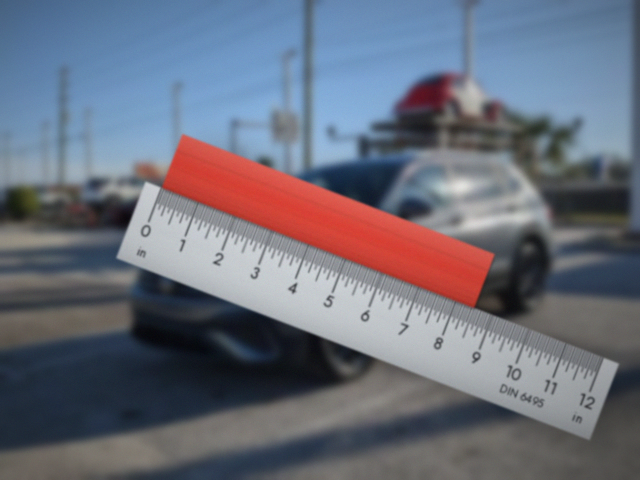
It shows 8.5 in
